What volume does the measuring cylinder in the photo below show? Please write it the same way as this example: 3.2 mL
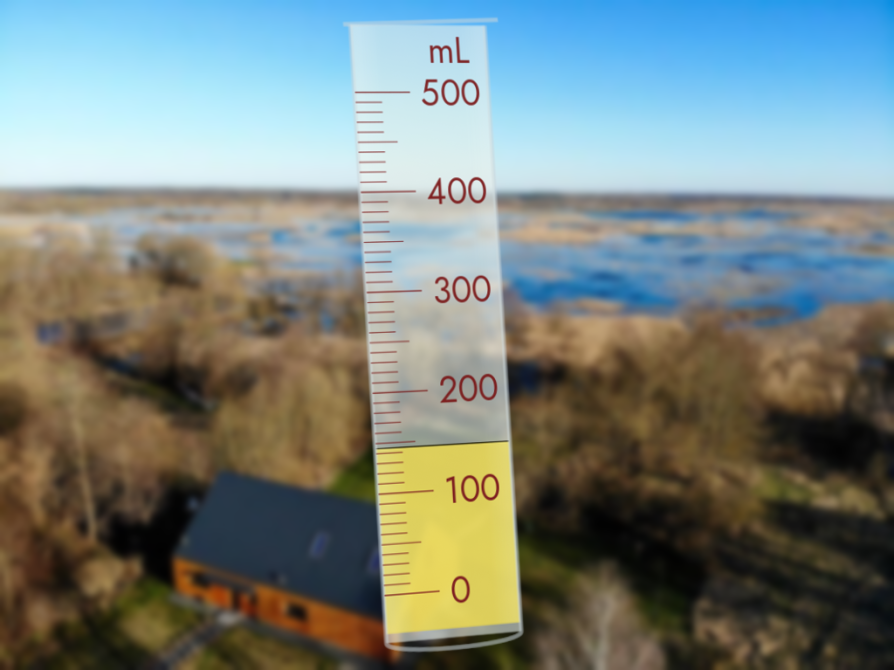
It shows 145 mL
